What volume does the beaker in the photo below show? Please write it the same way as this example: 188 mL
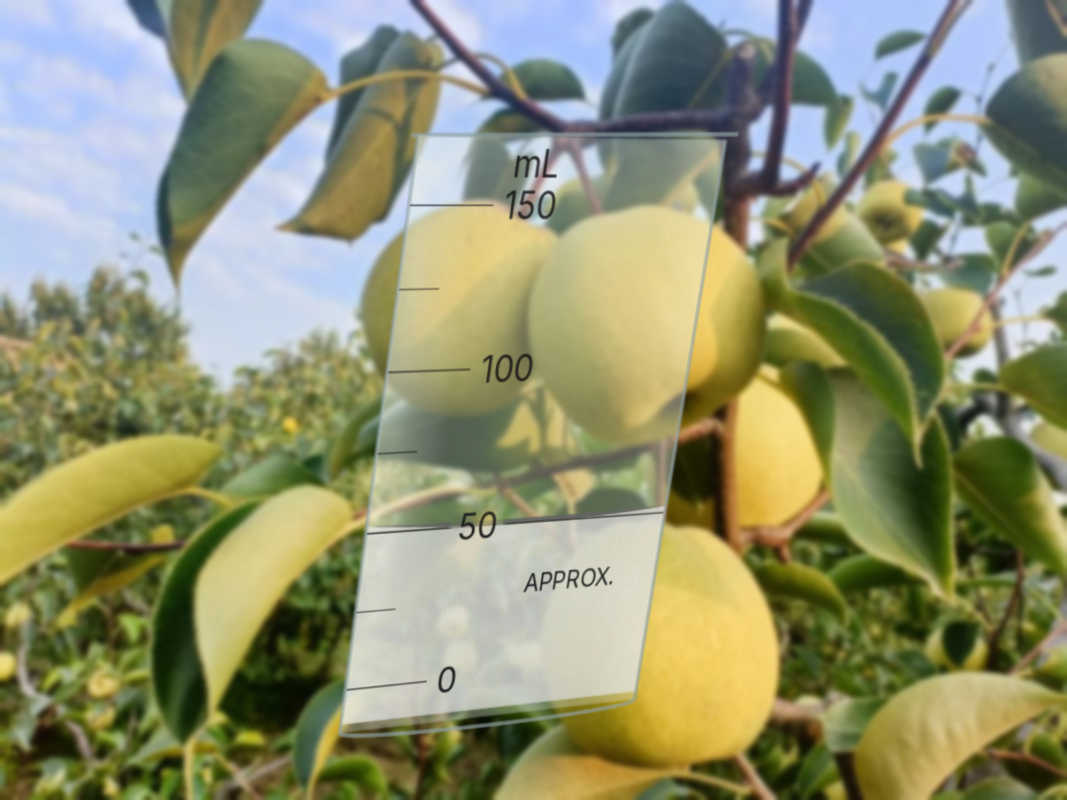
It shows 50 mL
